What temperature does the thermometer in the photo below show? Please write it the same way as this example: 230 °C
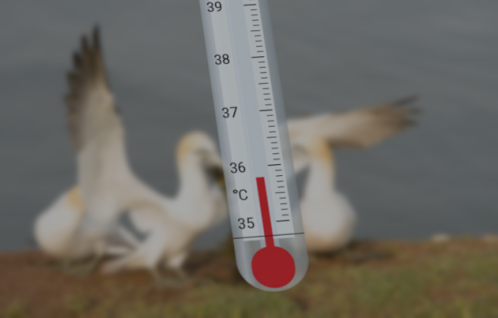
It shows 35.8 °C
